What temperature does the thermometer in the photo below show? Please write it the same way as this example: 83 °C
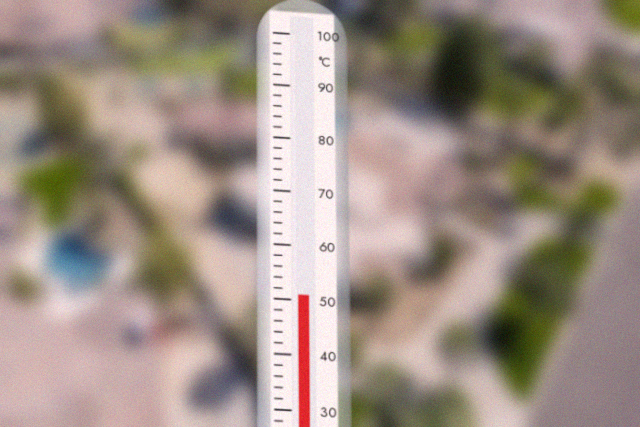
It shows 51 °C
